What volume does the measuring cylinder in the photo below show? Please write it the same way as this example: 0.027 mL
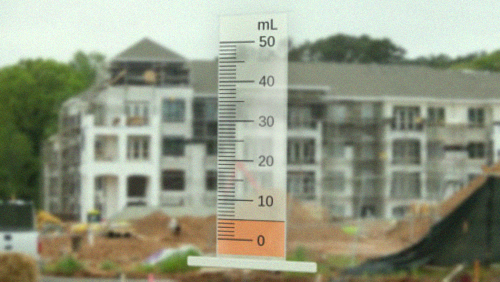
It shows 5 mL
